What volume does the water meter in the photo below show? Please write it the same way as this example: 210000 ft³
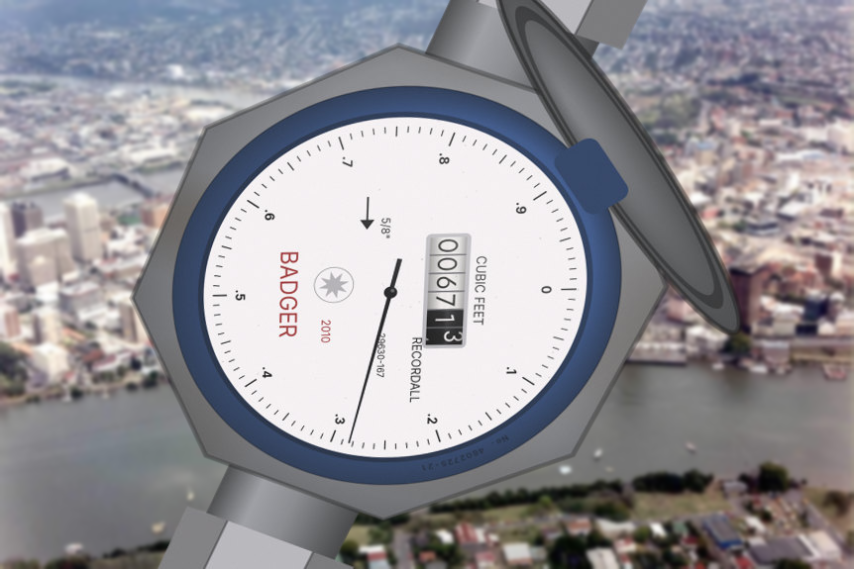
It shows 6713.28 ft³
